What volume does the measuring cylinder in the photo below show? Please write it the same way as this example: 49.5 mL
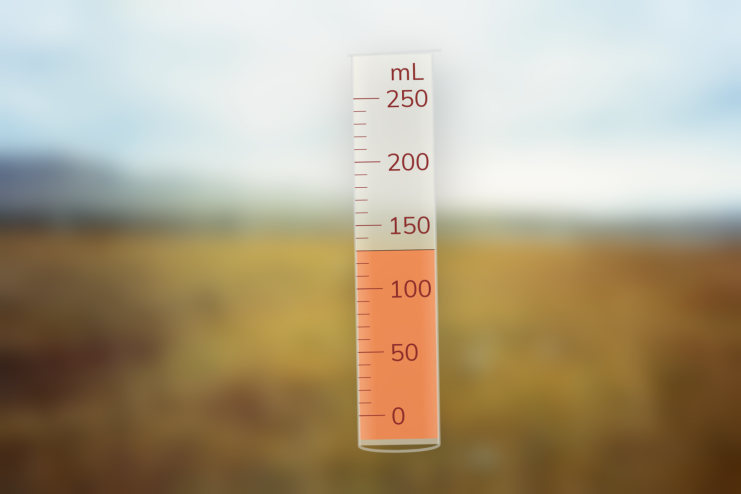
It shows 130 mL
